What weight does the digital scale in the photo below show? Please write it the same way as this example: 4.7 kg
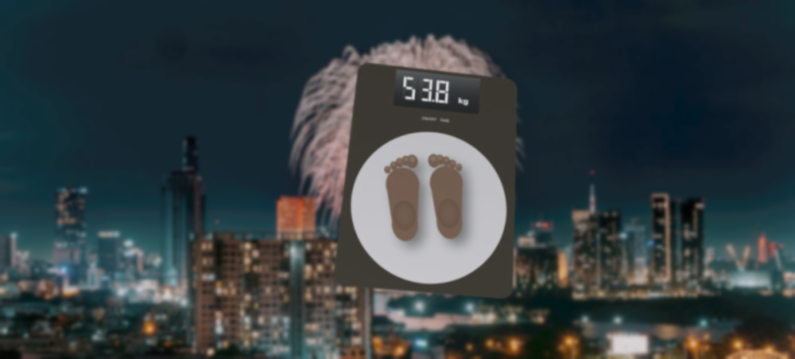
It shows 53.8 kg
